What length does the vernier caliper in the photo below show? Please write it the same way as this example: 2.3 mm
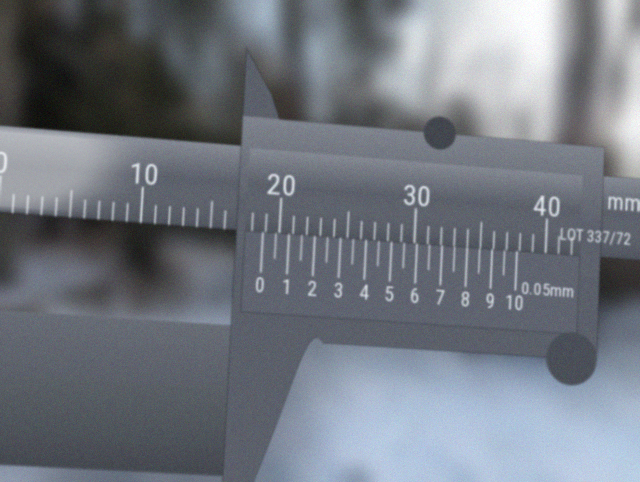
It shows 18.8 mm
